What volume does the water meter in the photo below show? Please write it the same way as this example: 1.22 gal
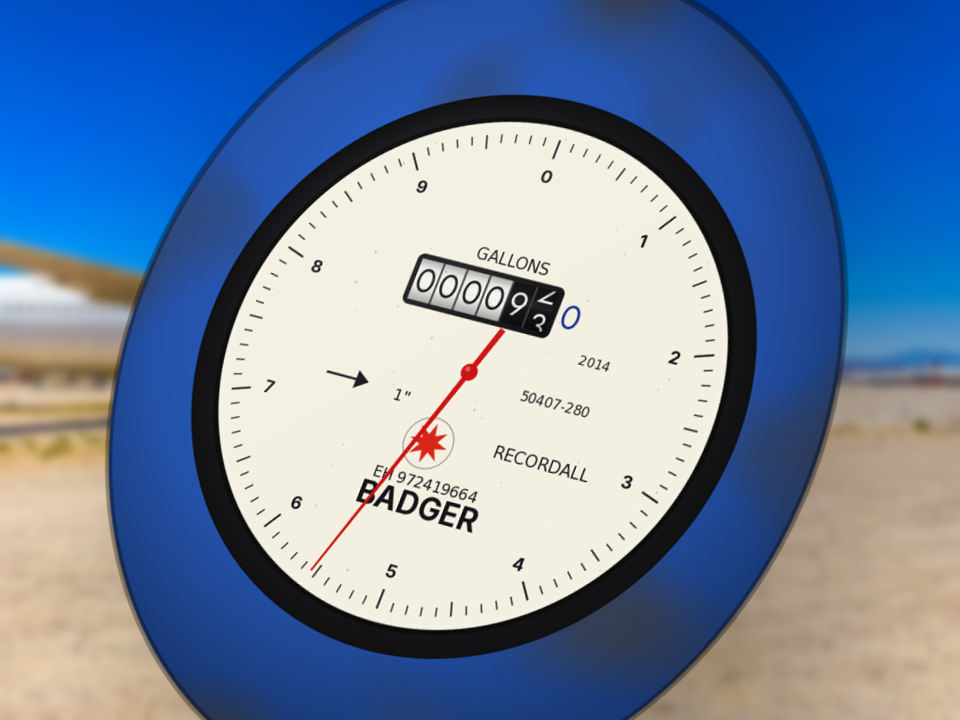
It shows 925.5 gal
